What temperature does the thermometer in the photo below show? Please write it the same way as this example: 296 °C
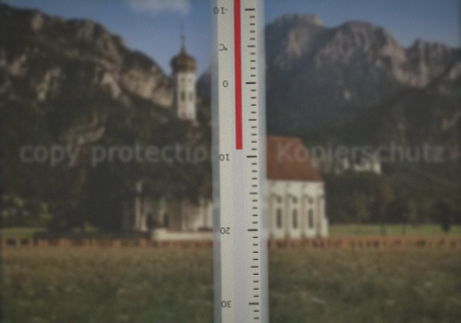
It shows 9 °C
